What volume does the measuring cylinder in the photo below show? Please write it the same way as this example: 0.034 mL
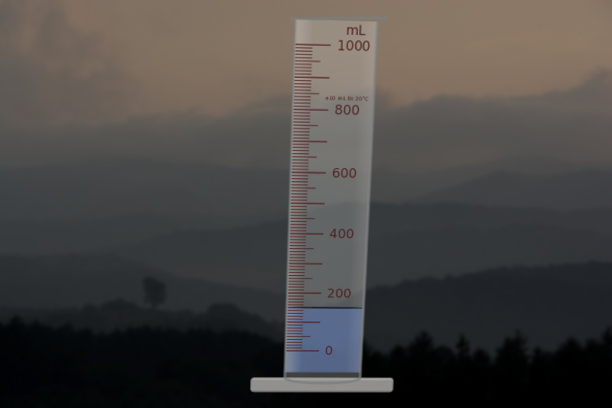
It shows 150 mL
